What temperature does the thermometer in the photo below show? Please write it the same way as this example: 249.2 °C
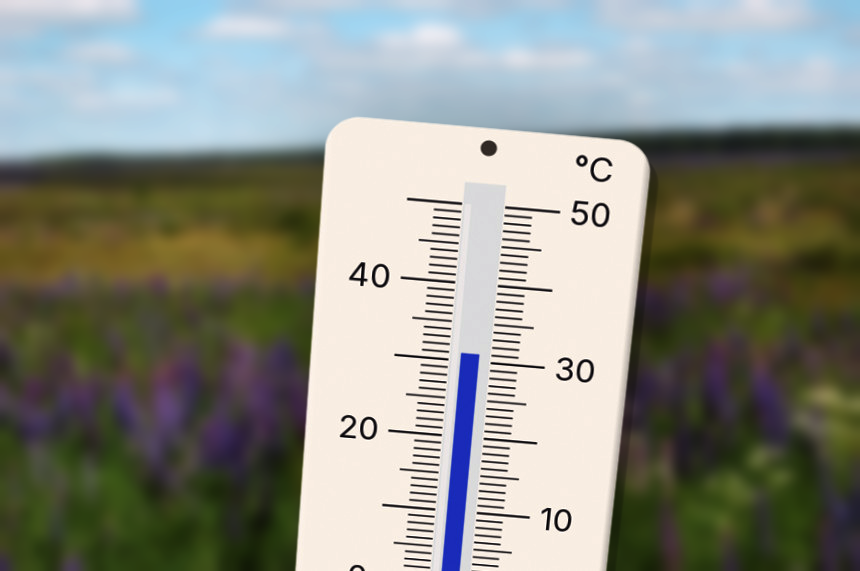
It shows 31 °C
